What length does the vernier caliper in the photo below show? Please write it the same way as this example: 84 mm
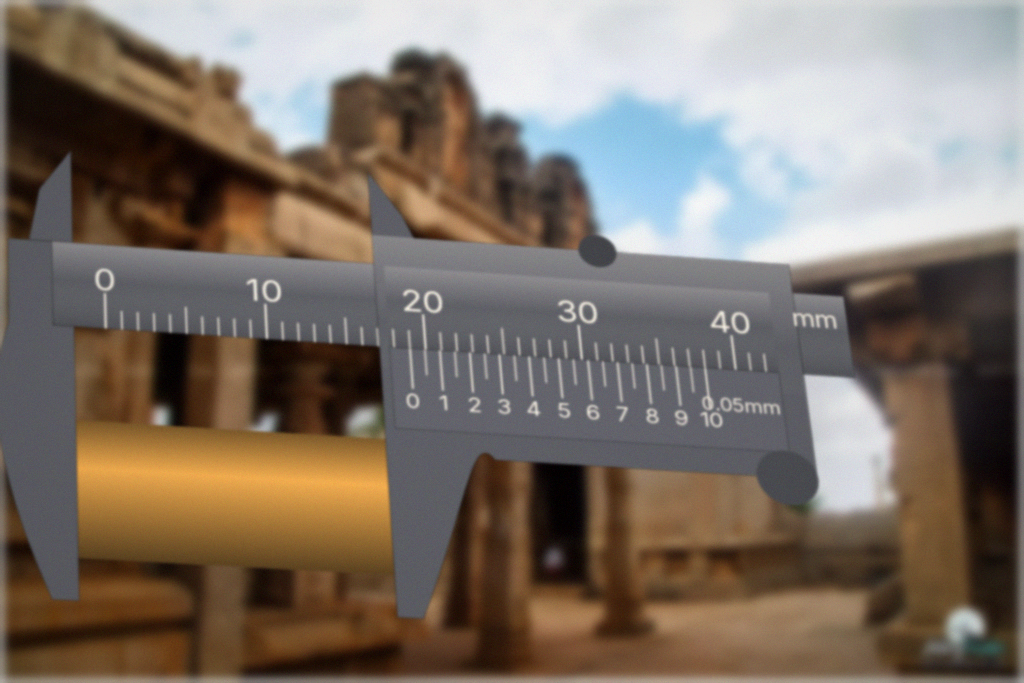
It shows 19.0 mm
